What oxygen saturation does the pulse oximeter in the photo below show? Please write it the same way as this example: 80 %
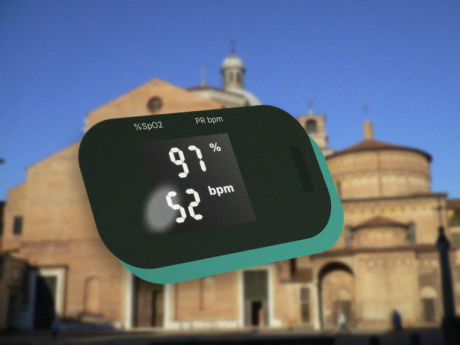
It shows 97 %
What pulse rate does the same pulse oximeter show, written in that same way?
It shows 52 bpm
